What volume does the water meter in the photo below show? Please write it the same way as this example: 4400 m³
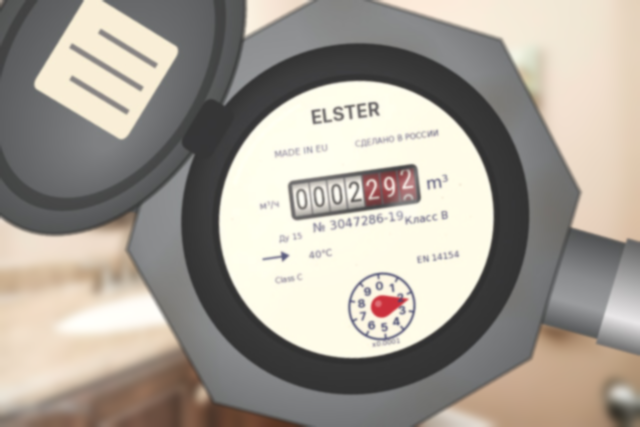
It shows 2.2922 m³
